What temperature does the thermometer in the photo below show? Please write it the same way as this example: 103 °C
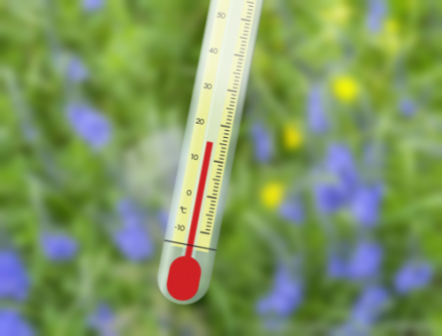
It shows 15 °C
